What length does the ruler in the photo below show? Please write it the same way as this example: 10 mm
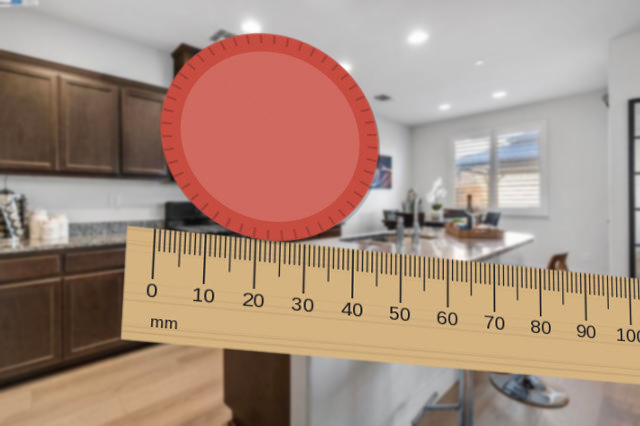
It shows 45 mm
